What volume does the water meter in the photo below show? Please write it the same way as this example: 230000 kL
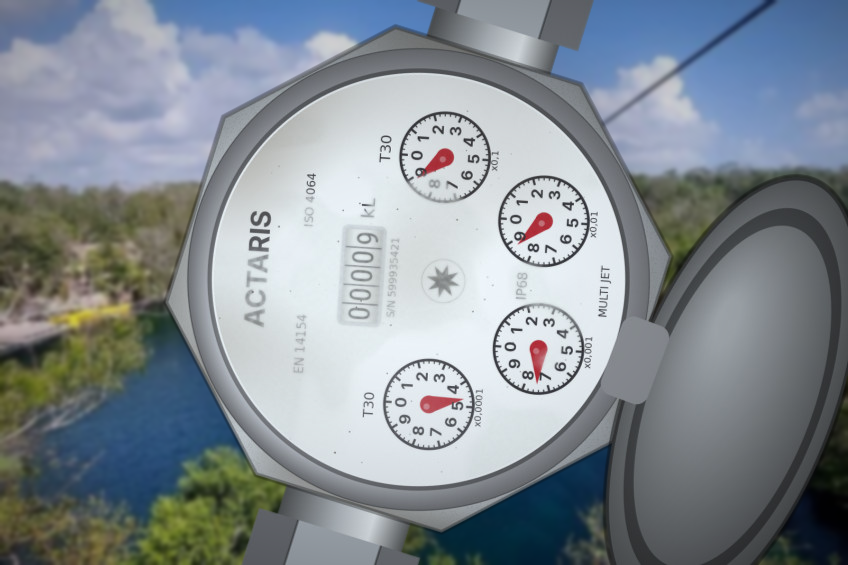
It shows 8.8874 kL
